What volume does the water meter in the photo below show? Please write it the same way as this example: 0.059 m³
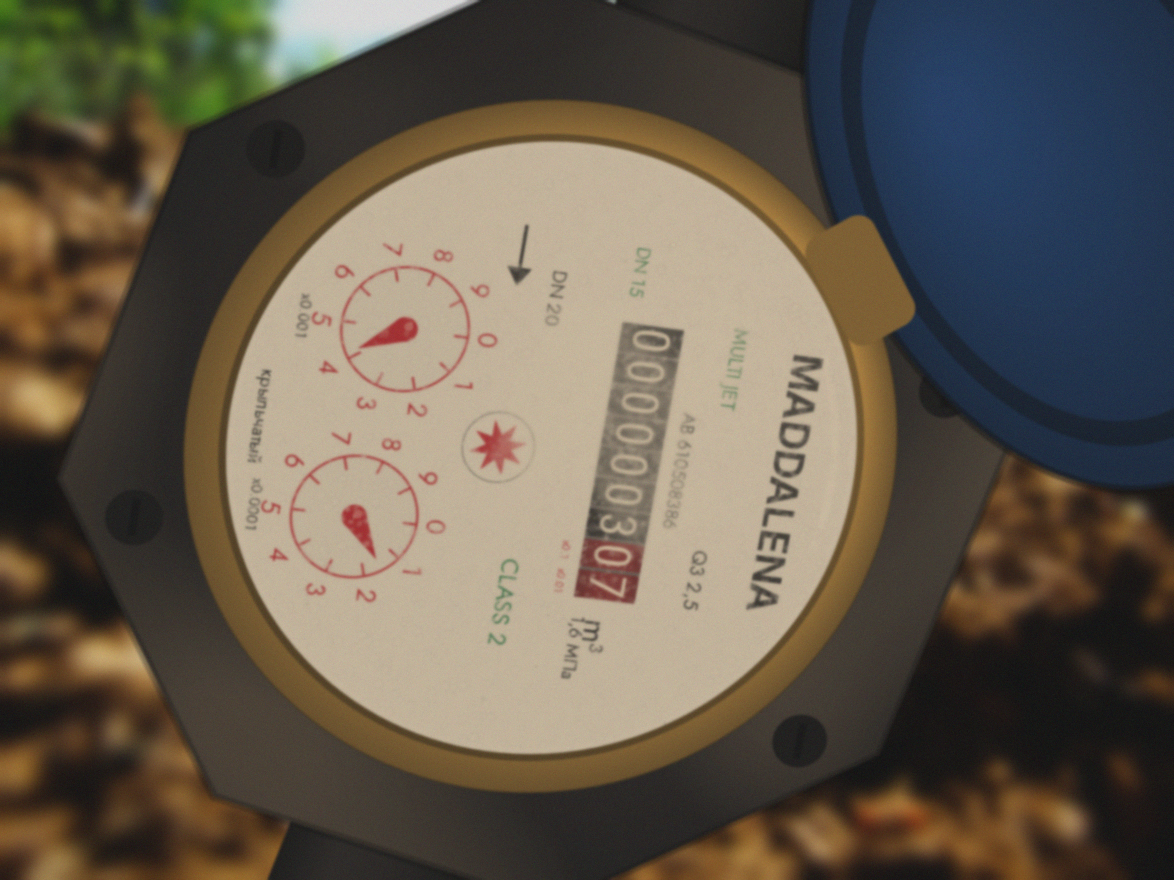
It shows 3.0741 m³
